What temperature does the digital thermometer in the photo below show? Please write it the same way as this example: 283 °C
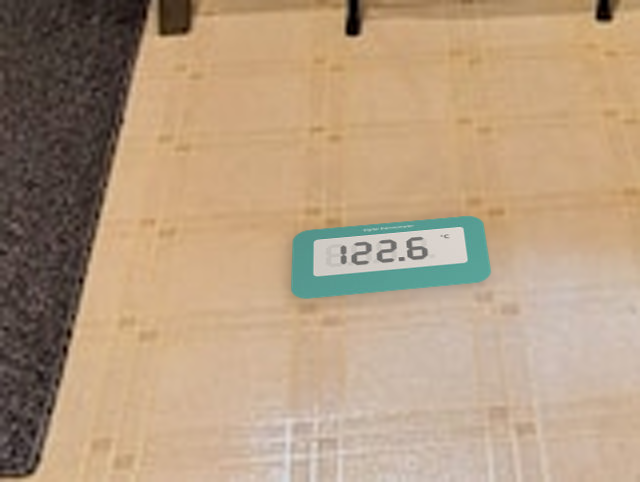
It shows 122.6 °C
